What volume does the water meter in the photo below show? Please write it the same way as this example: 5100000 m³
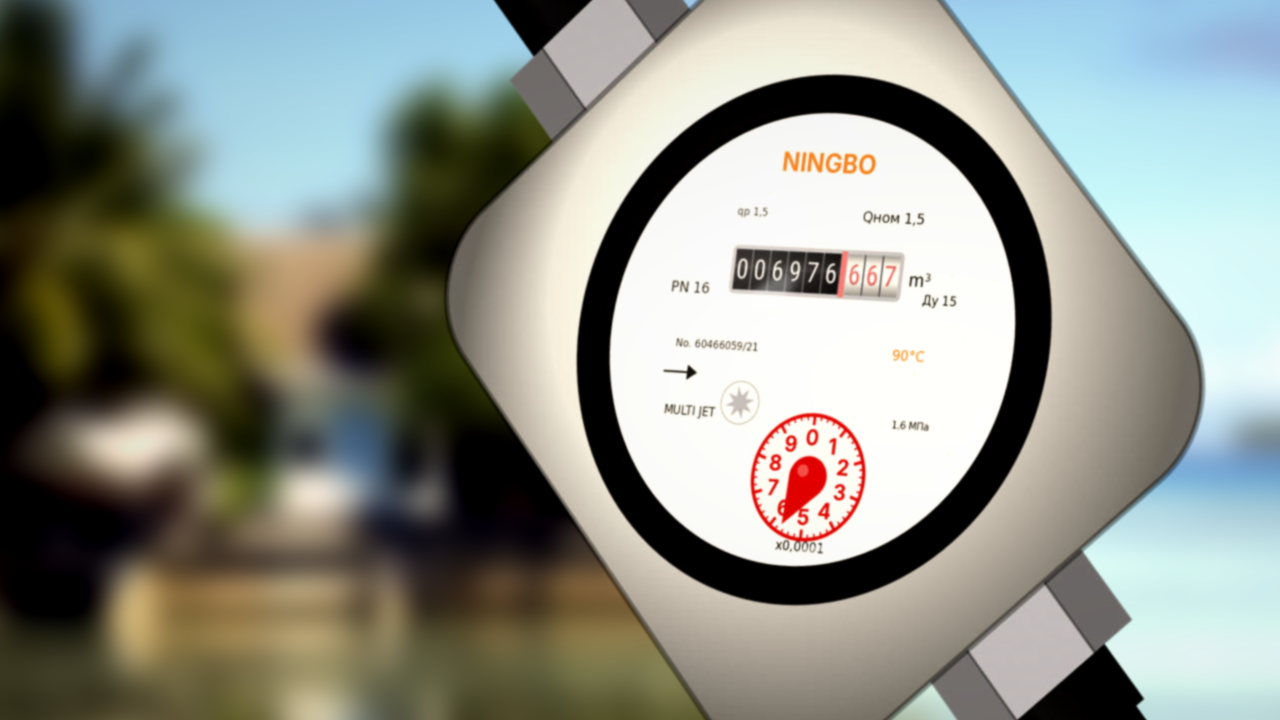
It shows 6976.6675 m³
